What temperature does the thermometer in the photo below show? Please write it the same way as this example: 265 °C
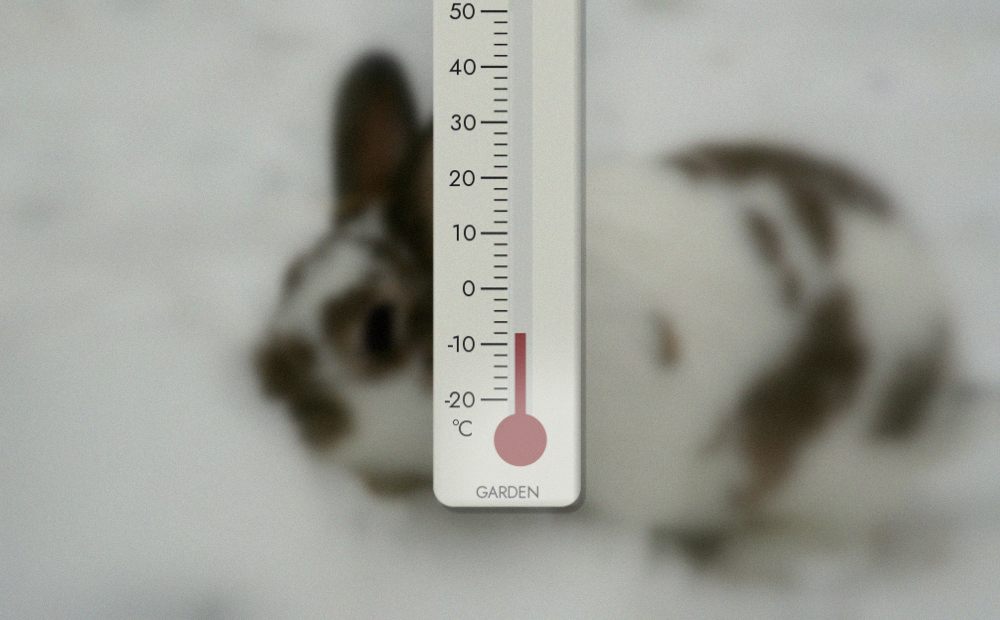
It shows -8 °C
